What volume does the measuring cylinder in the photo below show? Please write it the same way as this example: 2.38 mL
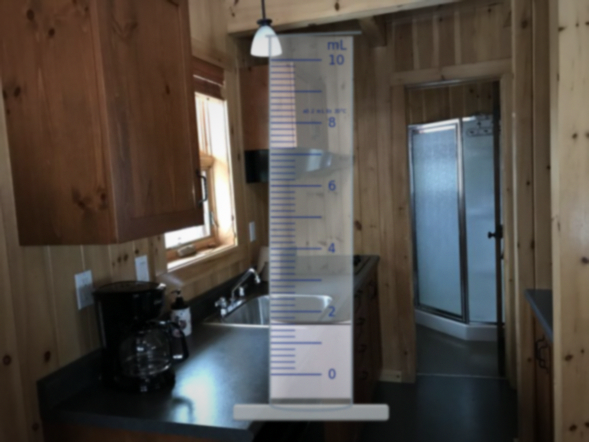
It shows 1.6 mL
